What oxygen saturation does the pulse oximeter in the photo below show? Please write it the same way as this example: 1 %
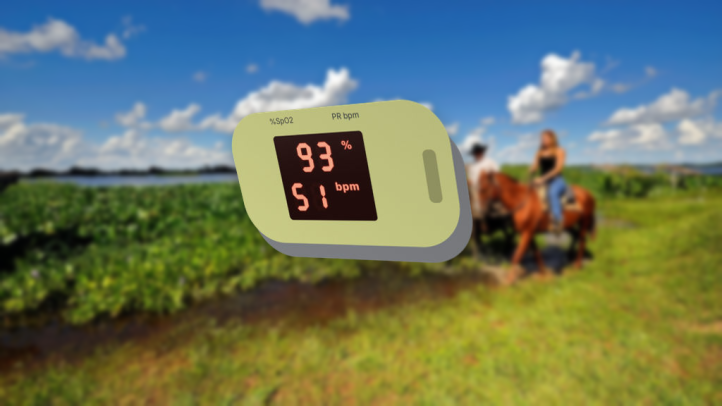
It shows 93 %
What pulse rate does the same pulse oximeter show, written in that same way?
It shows 51 bpm
